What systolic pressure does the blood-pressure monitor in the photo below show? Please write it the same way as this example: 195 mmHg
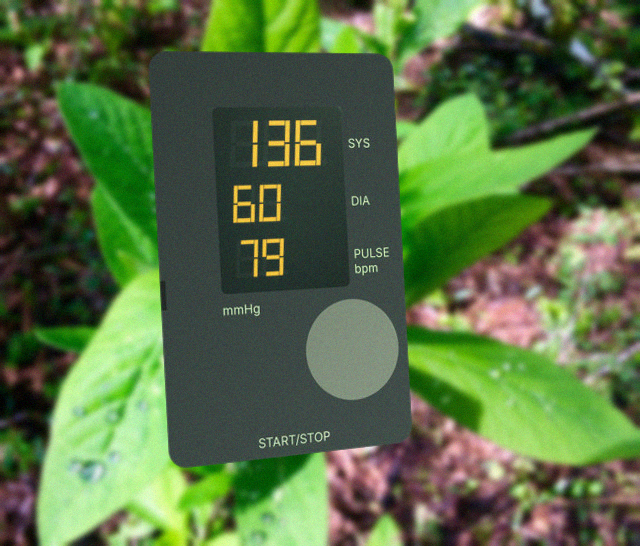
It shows 136 mmHg
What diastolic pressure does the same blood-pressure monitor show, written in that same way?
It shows 60 mmHg
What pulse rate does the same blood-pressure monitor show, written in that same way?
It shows 79 bpm
